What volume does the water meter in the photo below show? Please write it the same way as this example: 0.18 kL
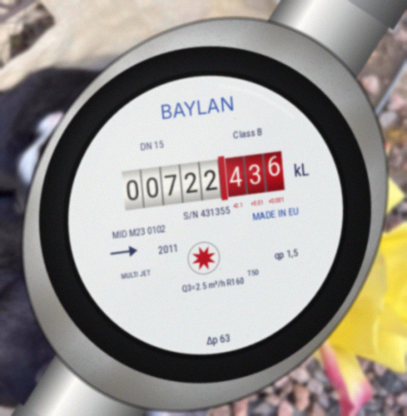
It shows 722.436 kL
